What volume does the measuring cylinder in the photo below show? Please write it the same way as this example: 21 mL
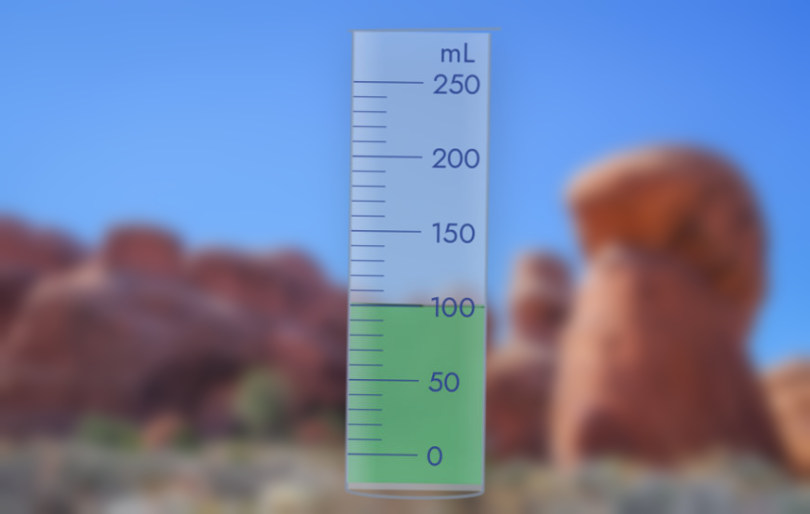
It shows 100 mL
